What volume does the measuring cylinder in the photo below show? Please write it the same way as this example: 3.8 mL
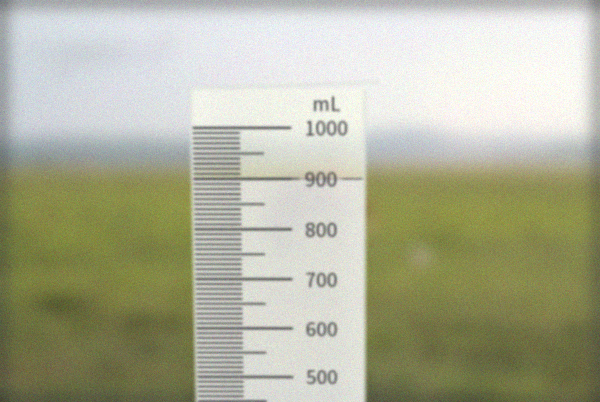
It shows 900 mL
